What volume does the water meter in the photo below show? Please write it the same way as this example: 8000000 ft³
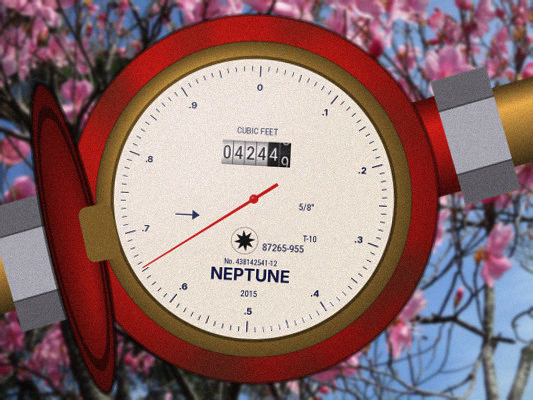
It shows 42448.65 ft³
